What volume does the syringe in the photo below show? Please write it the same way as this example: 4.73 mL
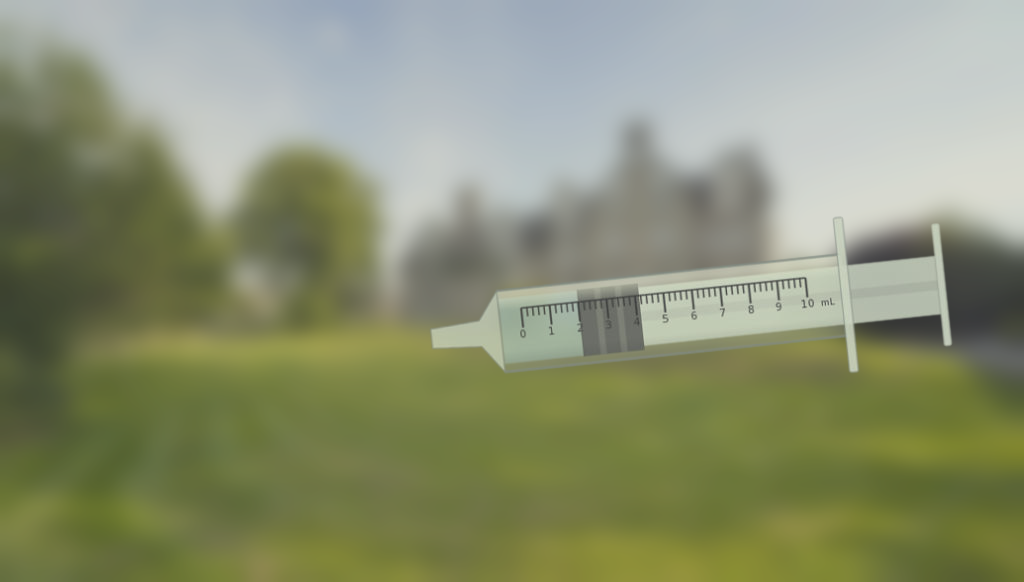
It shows 2 mL
